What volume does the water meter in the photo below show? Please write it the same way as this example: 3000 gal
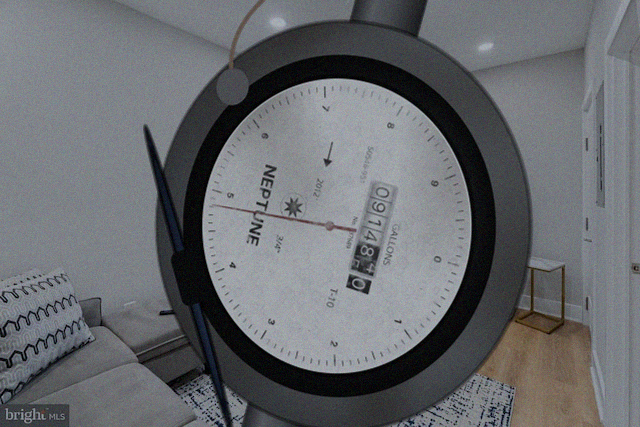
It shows 914844.8 gal
